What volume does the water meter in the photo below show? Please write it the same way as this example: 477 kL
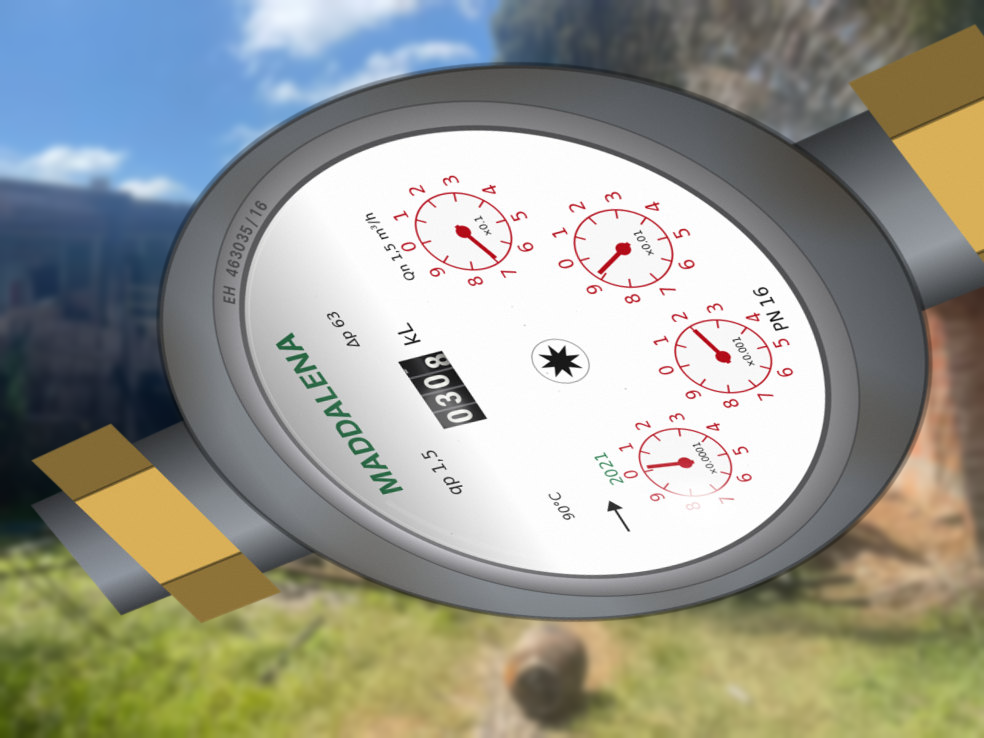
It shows 307.6920 kL
